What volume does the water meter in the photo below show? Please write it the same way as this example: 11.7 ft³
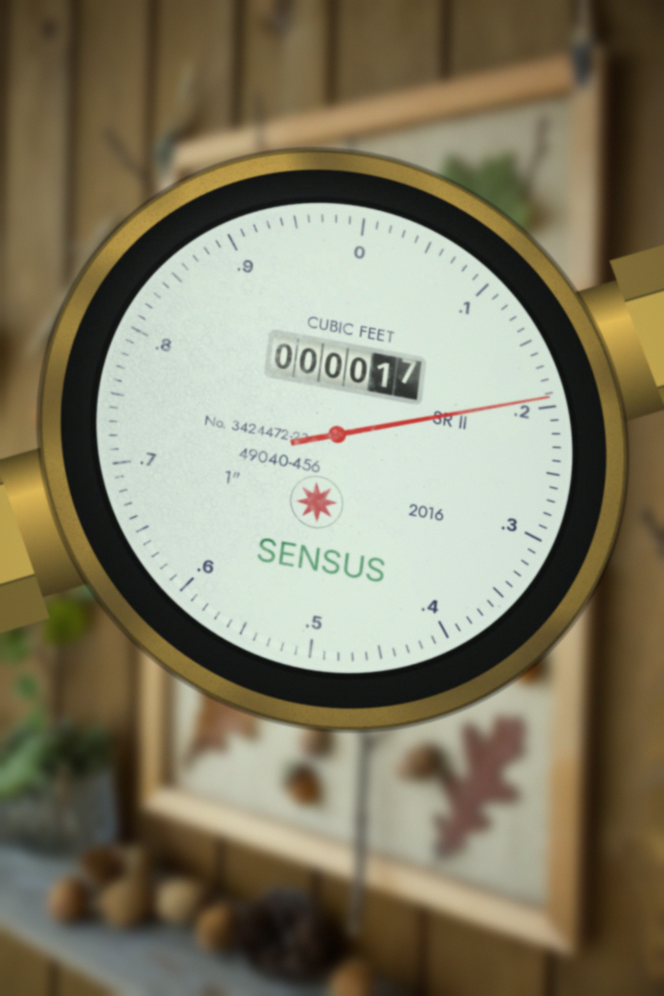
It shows 17.19 ft³
